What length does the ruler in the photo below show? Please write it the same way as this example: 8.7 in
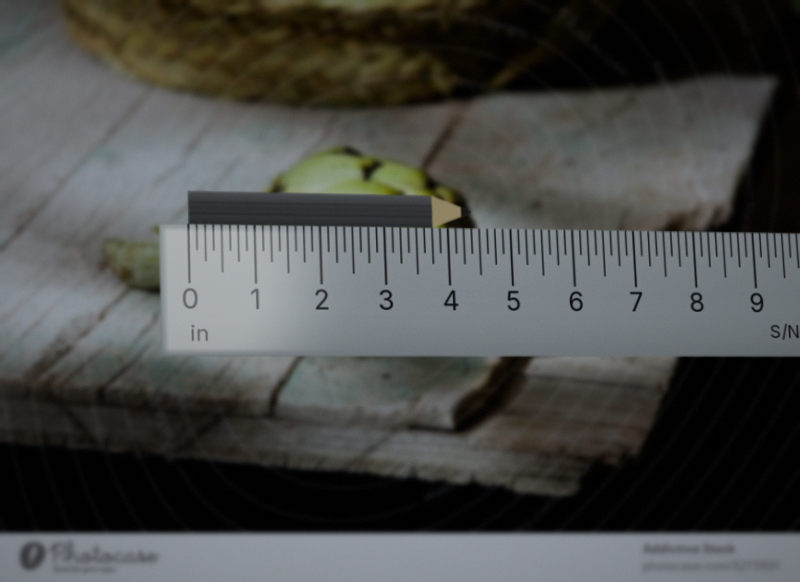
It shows 4.375 in
